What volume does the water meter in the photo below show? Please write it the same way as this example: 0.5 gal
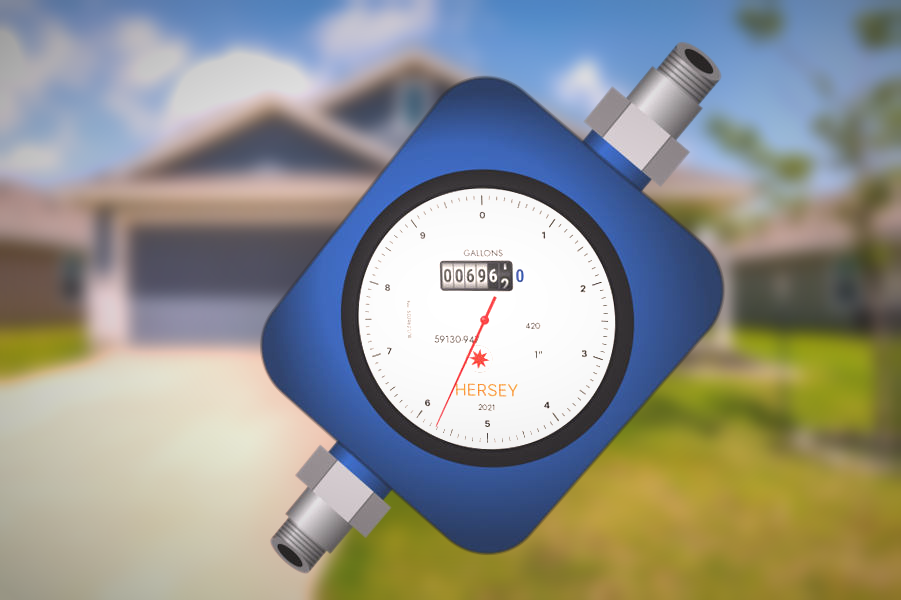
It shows 69615.7 gal
